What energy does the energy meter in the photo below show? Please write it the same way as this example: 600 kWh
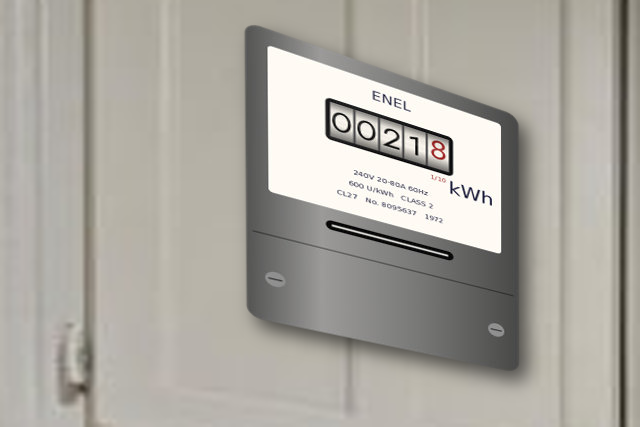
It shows 21.8 kWh
